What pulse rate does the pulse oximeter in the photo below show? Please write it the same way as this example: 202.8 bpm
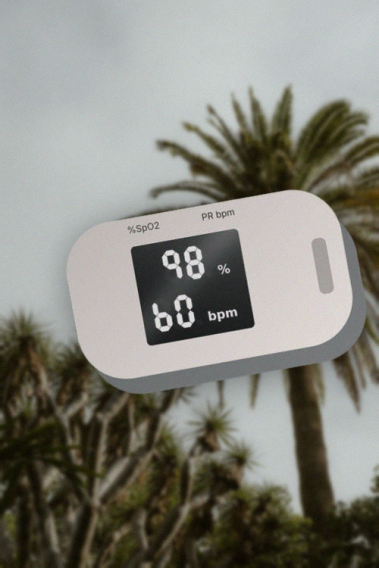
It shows 60 bpm
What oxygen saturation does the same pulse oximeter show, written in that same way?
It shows 98 %
